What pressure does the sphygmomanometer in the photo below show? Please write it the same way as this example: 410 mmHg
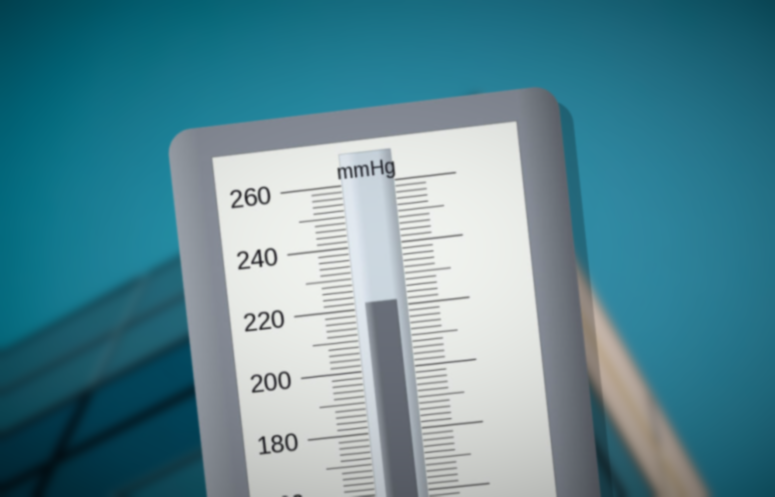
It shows 222 mmHg
